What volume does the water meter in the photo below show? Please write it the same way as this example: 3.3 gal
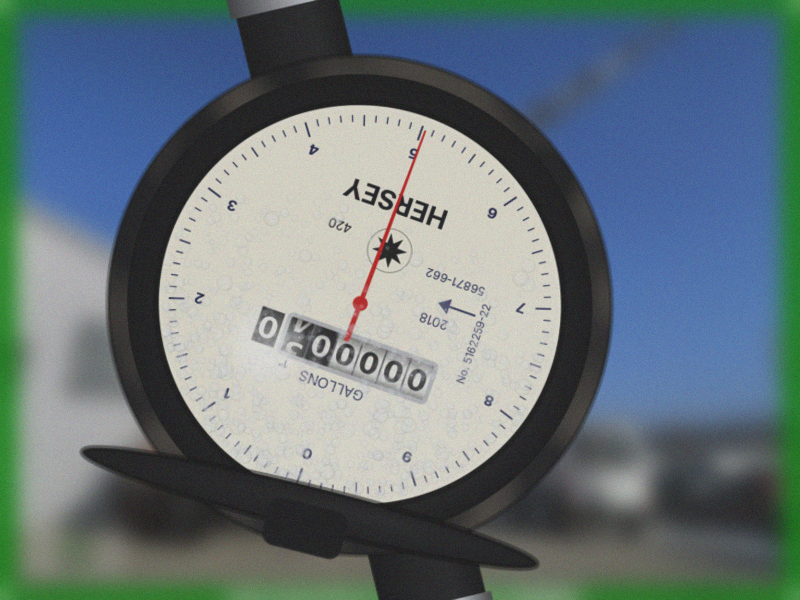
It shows 35.0 gal
